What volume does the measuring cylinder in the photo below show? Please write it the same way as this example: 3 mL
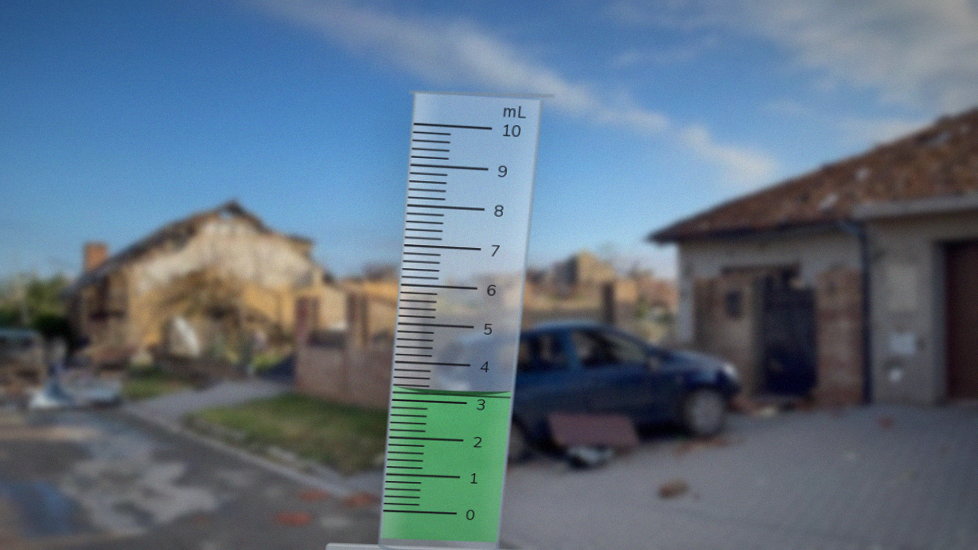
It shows 3.2 mL
